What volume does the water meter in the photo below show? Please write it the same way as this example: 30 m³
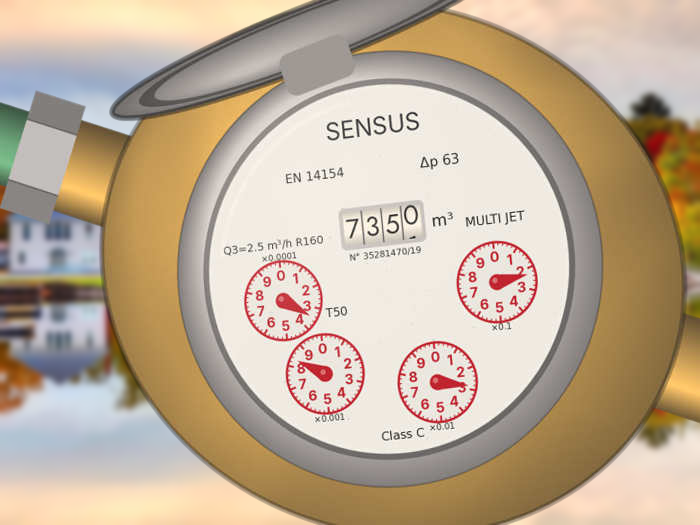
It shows 7350.2283 m³
